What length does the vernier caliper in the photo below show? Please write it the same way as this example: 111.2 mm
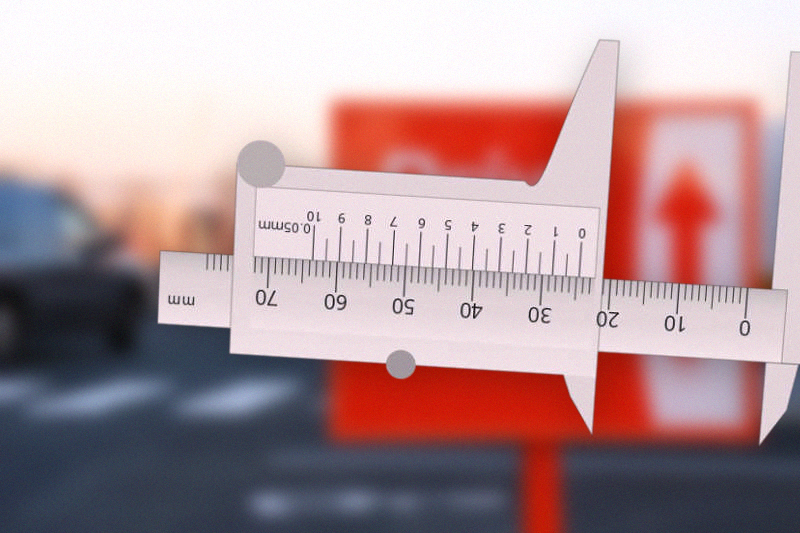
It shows 24.6 mm
